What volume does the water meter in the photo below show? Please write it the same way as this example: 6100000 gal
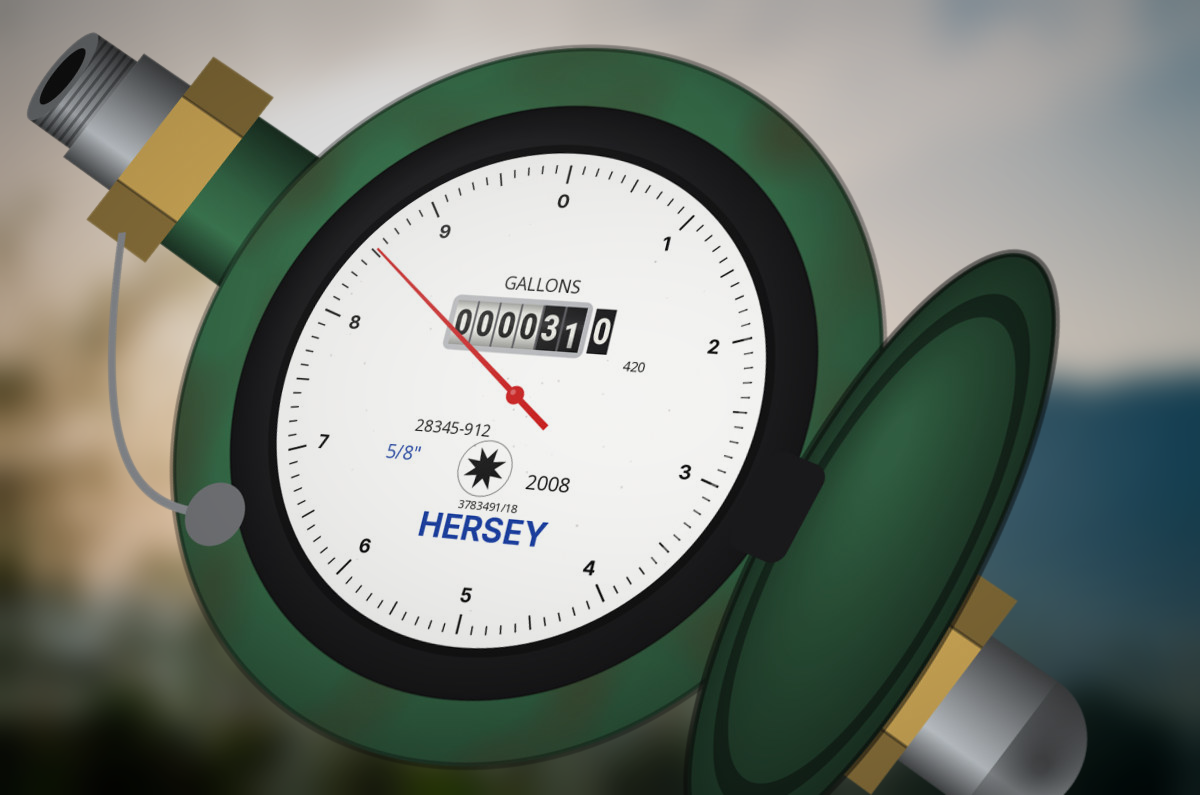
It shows 308.5 gal
